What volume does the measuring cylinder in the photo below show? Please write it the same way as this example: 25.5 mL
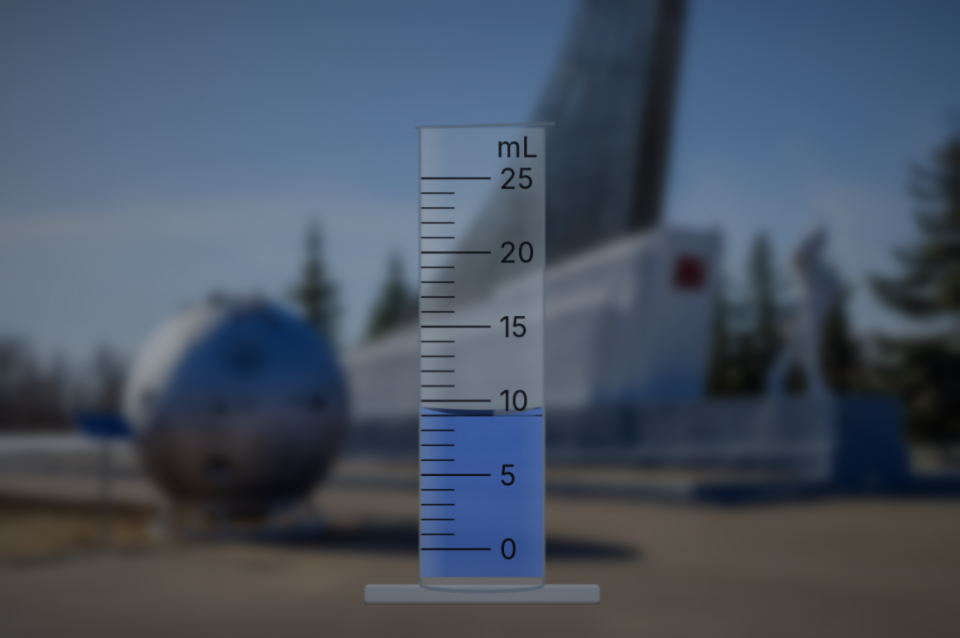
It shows 9 mL
